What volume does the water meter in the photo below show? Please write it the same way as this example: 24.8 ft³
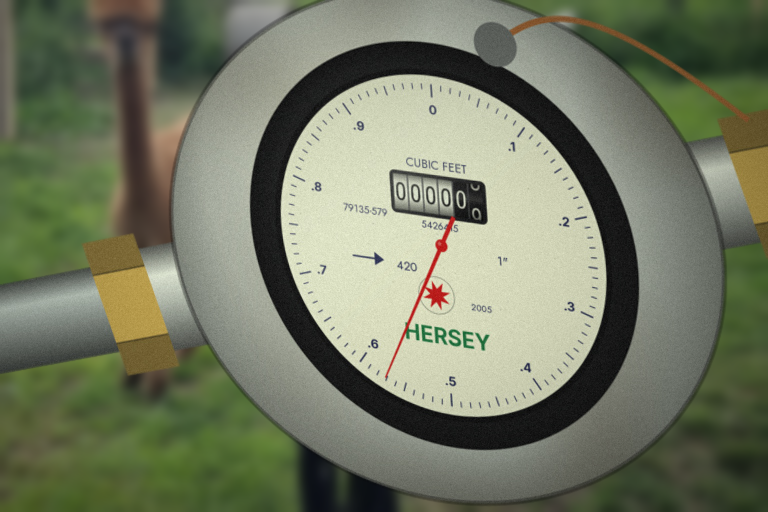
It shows 8.57 ft³
